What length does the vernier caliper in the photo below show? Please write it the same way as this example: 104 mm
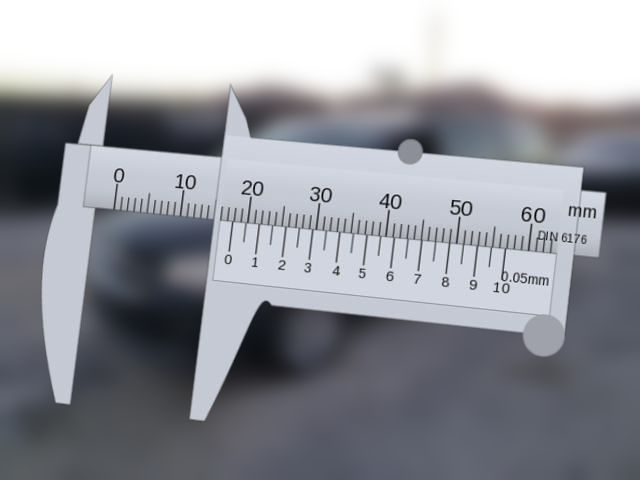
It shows 17.8 mm
